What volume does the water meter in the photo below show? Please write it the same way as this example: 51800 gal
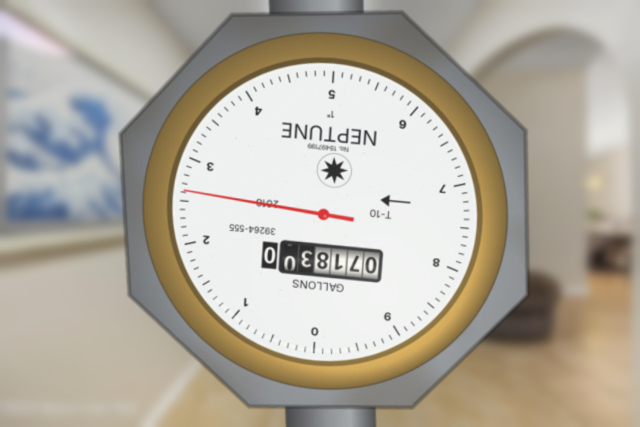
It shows 718302.6 gal
